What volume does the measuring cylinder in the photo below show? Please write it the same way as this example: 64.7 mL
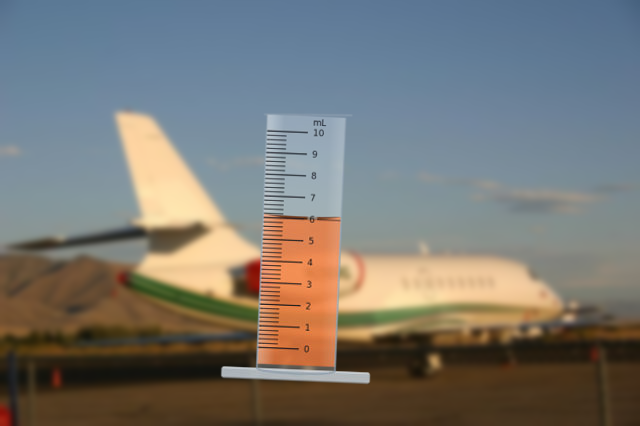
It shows 6 mL
